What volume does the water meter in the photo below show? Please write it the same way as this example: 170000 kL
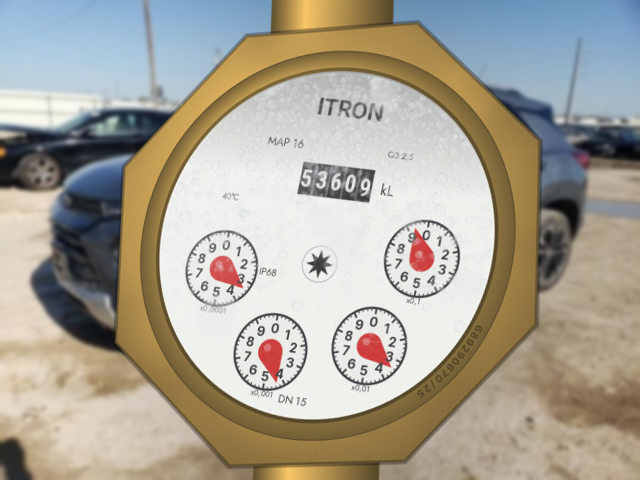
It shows 53608.9343 kL
